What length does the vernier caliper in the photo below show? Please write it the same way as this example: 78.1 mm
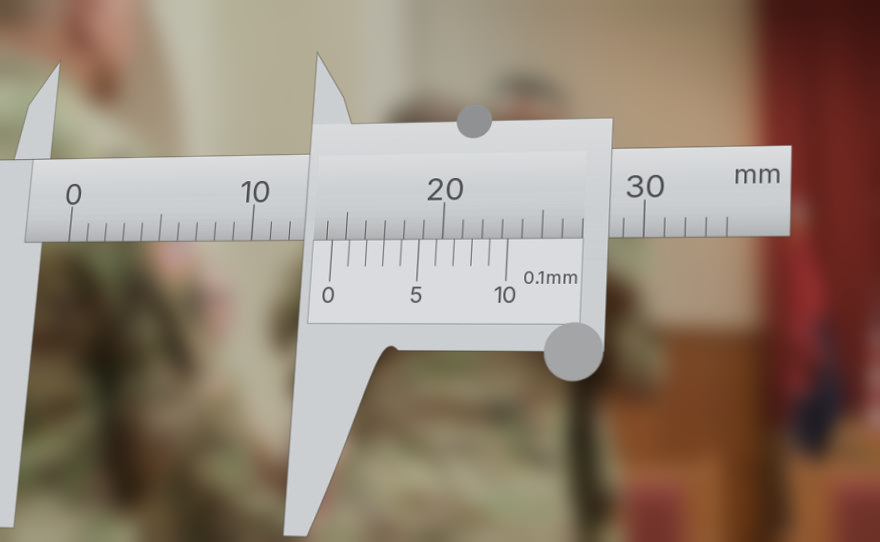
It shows 14.3 mm
